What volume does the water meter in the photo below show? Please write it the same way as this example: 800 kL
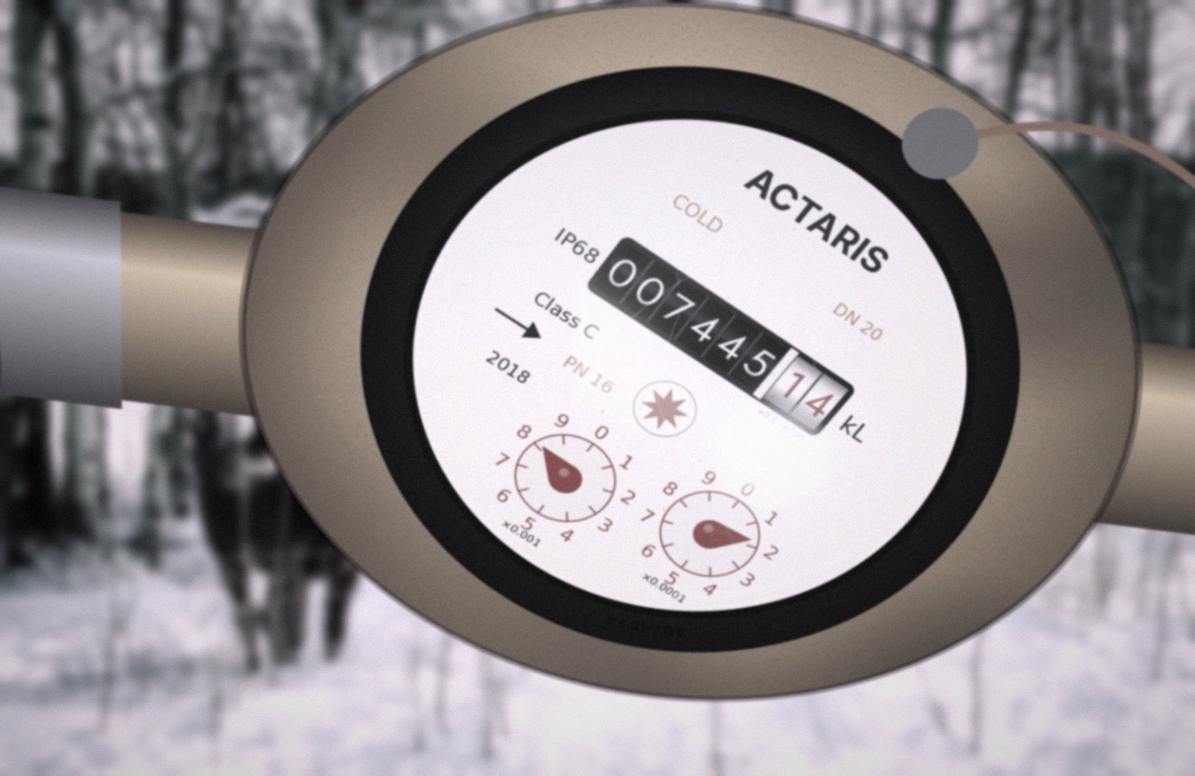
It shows 7445.1481 kL
